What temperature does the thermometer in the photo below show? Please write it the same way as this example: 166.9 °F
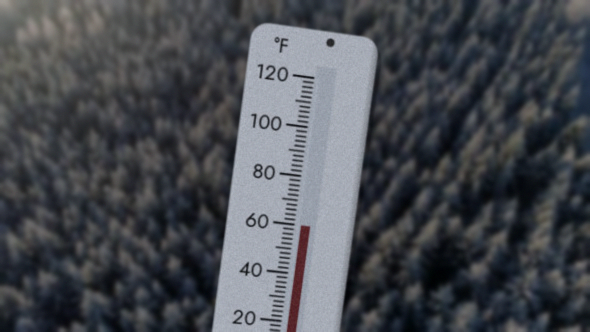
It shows 60 °F
